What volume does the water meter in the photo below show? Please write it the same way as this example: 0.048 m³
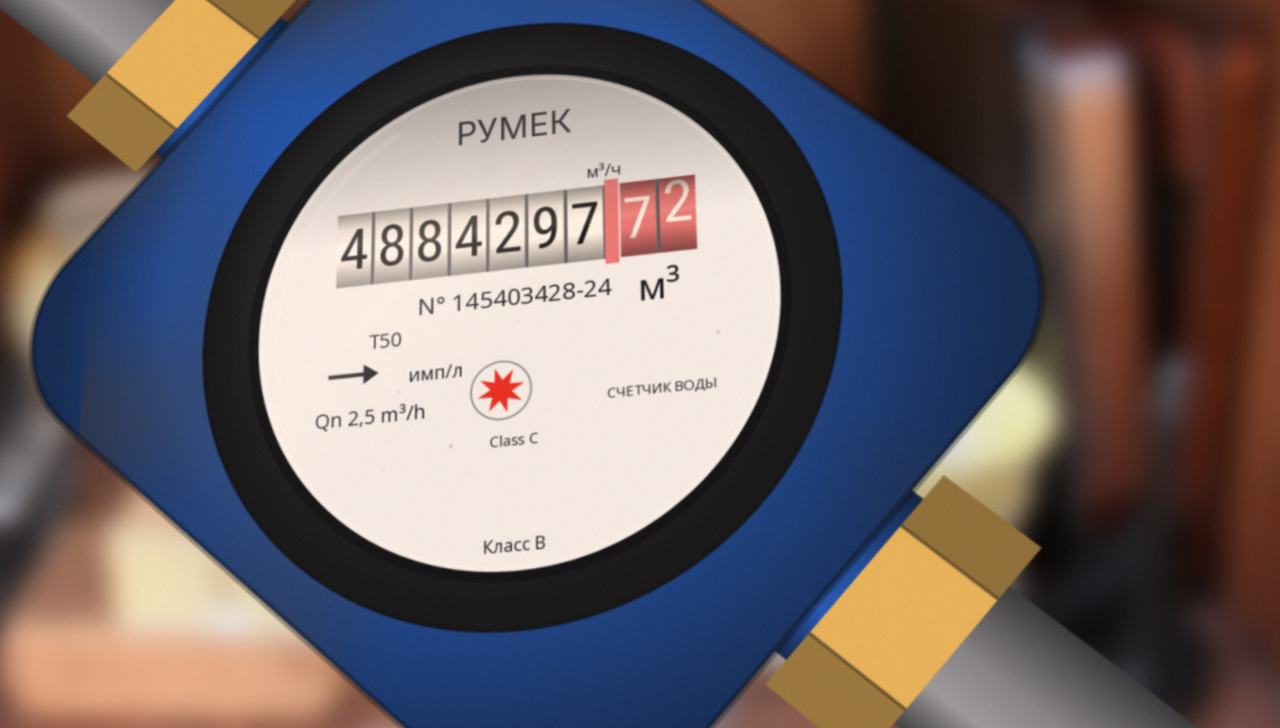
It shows 4884297.72 m³
